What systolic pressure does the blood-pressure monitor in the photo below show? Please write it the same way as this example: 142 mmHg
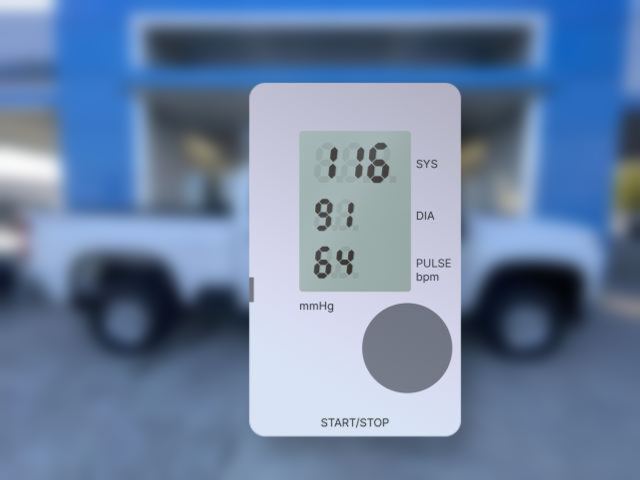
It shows 116 mmHg
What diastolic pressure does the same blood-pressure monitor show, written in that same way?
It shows 91 mmHg
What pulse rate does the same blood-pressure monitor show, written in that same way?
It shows 64 bpm
